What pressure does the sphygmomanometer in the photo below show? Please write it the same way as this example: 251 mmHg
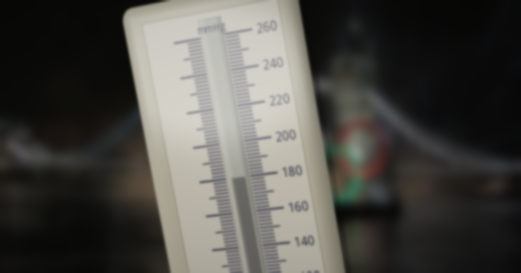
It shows 180 mmHg
